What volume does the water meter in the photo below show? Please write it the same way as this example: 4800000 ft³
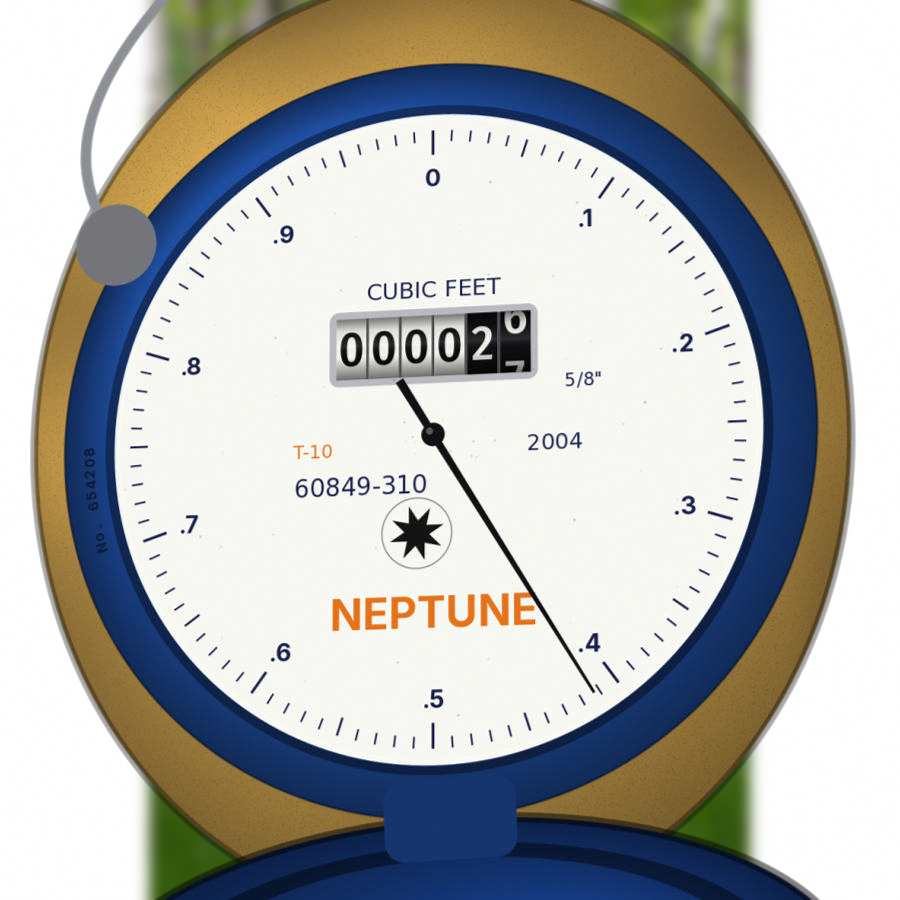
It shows 26.41 ft³
